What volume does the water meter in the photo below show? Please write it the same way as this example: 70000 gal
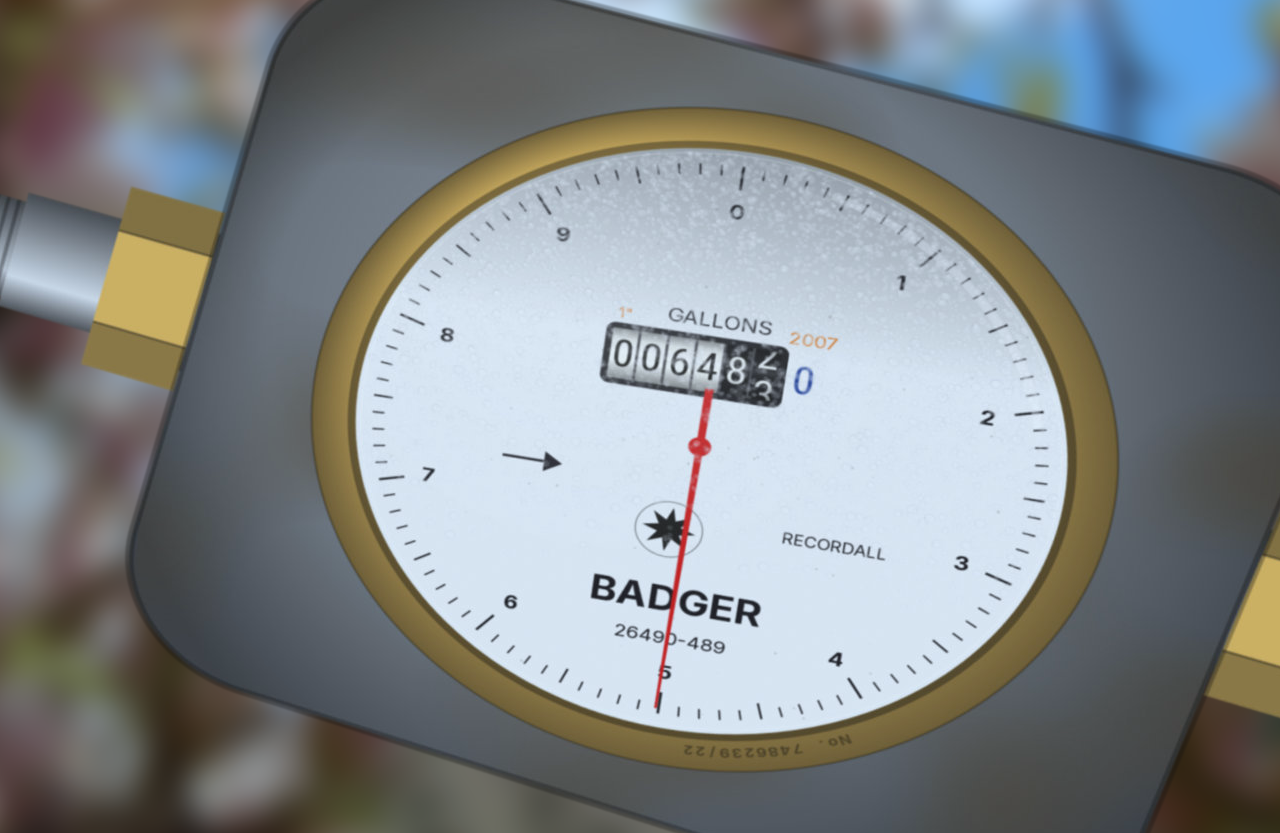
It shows 64825.0 gal
